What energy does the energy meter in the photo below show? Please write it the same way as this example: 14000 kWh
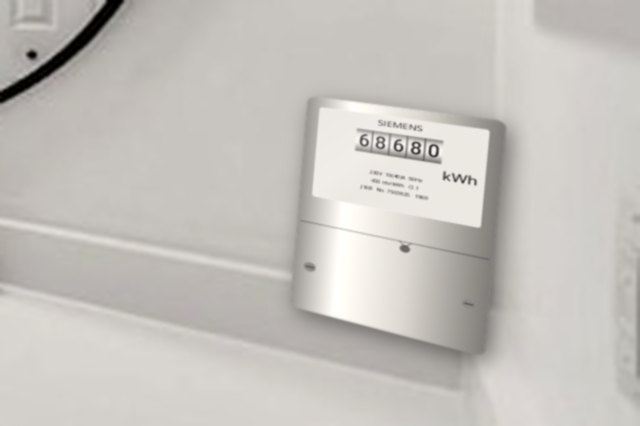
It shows 68680 kWh
